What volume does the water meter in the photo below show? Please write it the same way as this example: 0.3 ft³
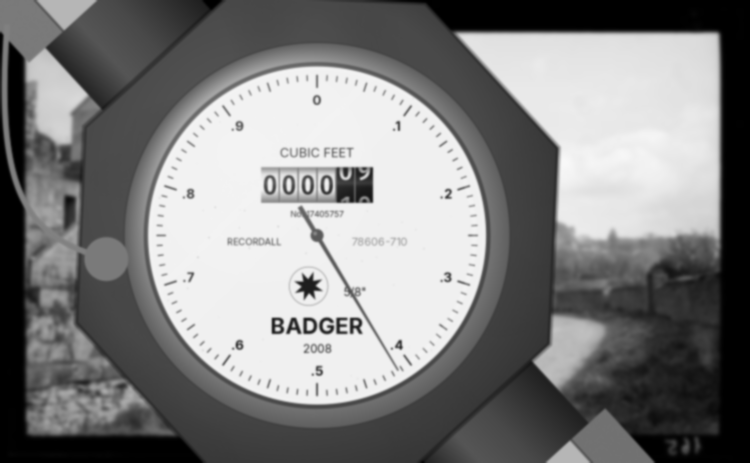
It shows 9.41 ft³
